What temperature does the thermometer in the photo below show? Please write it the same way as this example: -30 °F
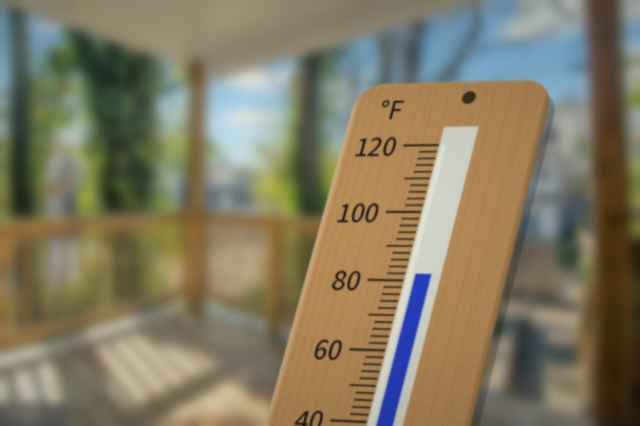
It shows 82 °F
